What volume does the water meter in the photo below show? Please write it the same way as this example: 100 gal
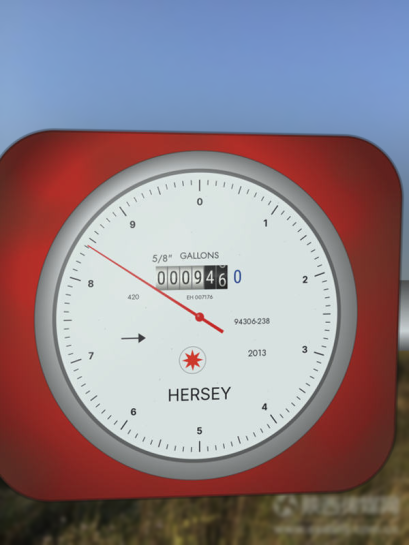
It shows 9458.4 gal
